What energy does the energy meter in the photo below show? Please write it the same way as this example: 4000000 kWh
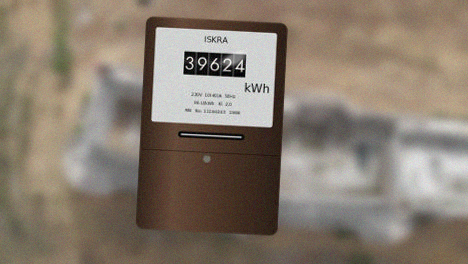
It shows 39624 kWh
